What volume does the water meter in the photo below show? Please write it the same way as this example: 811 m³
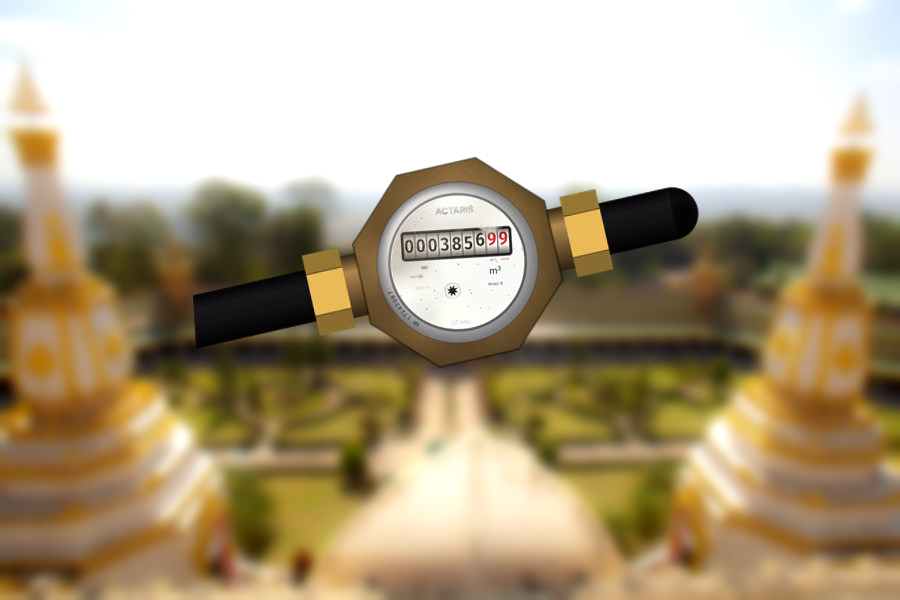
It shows 3856.99 m³
